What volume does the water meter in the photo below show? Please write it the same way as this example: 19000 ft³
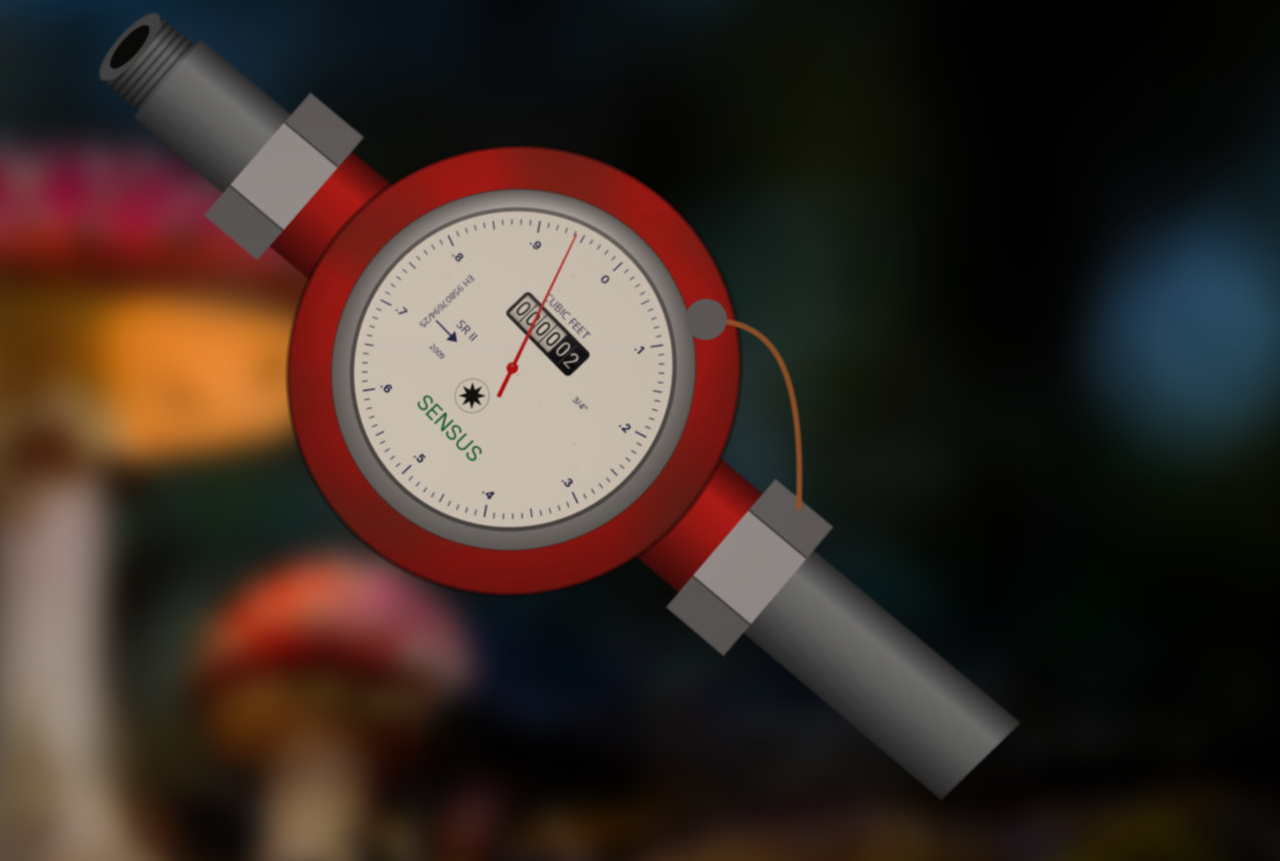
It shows 1.94 ft³
